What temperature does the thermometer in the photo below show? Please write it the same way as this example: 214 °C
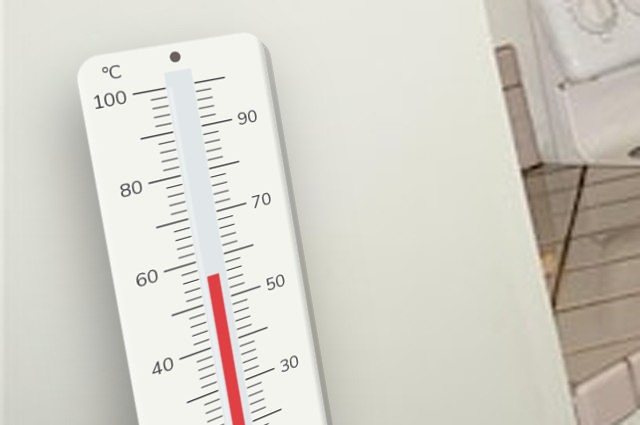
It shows 56 °C
